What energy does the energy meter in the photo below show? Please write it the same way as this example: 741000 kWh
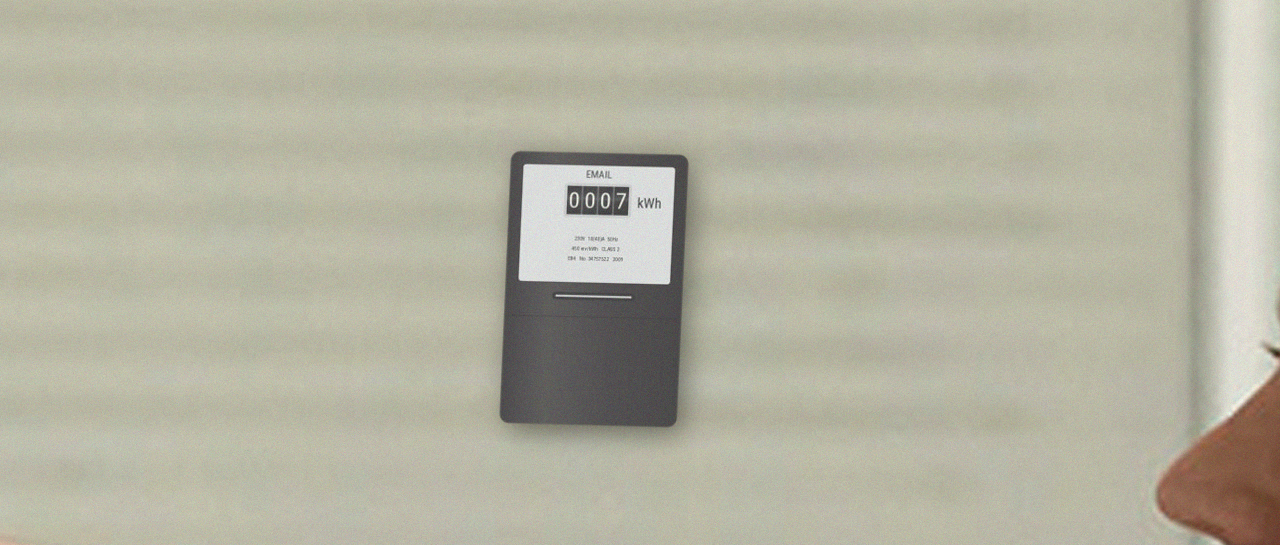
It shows 7 kWh
